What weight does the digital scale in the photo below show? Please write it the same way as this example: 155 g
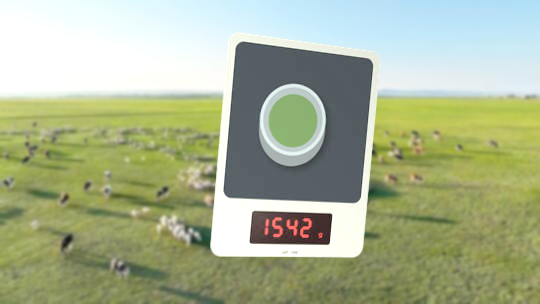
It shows 1542 g
